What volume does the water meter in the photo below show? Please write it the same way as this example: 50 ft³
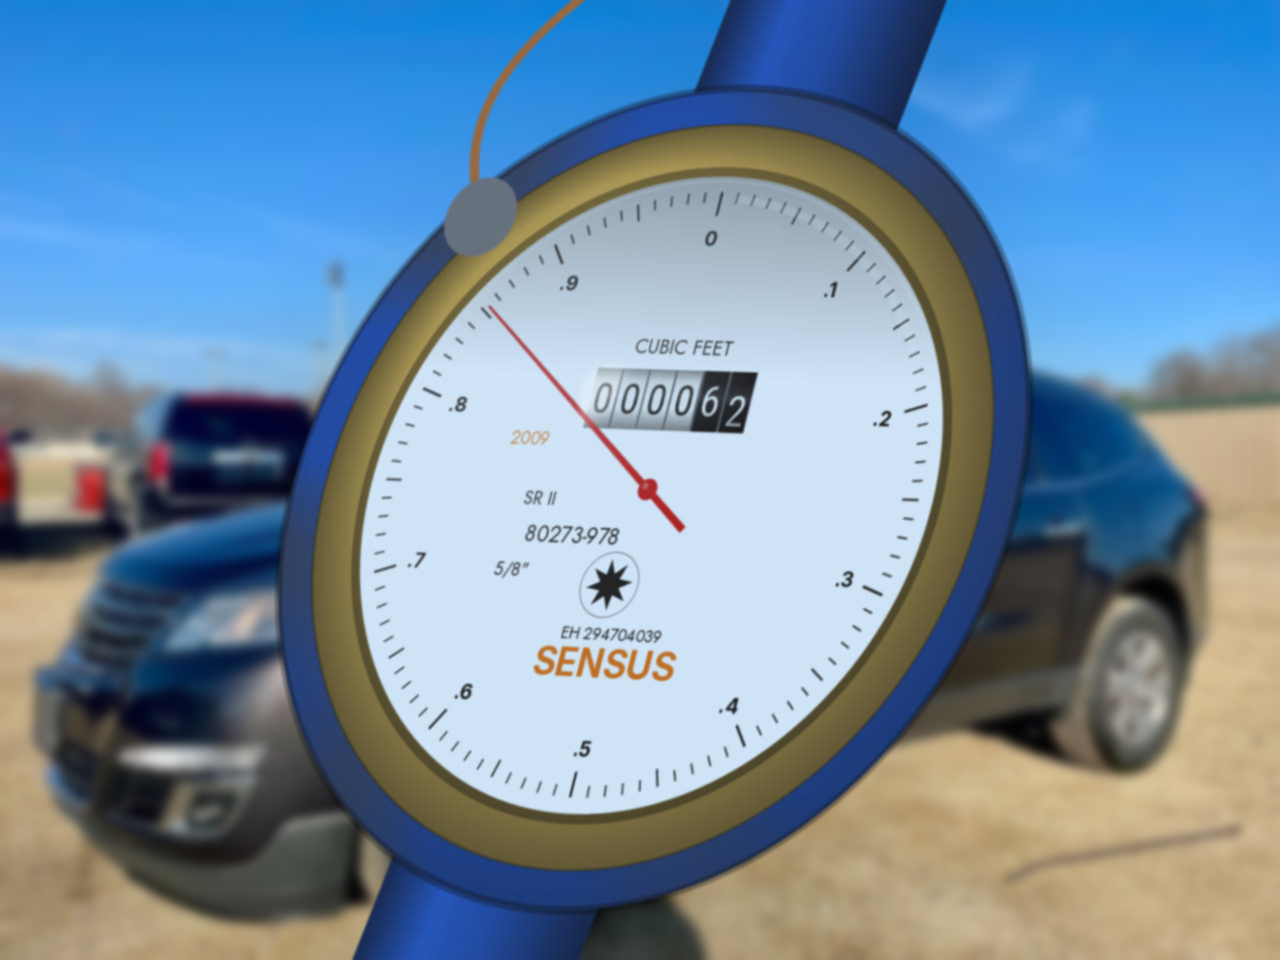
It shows 61.85 ft³
